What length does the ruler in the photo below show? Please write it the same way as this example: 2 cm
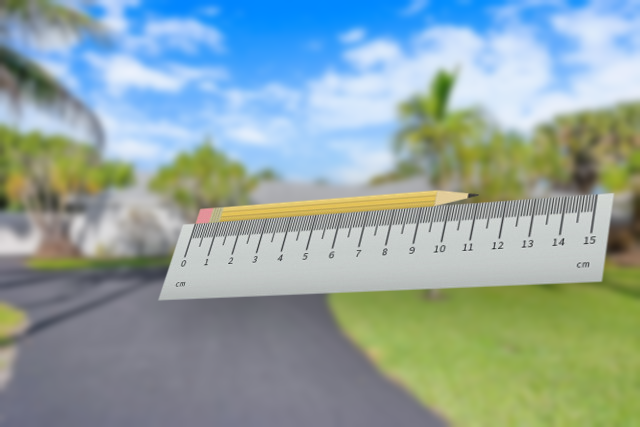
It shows 11 cm
